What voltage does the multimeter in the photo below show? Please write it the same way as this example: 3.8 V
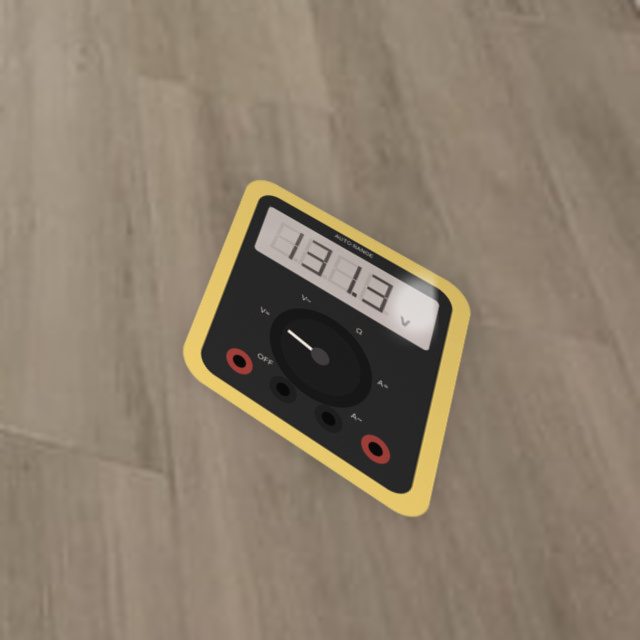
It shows 131.3 V
